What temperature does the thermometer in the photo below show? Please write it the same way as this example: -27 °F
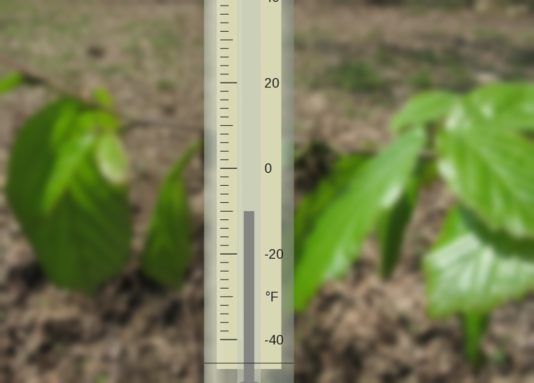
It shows -10 °F
